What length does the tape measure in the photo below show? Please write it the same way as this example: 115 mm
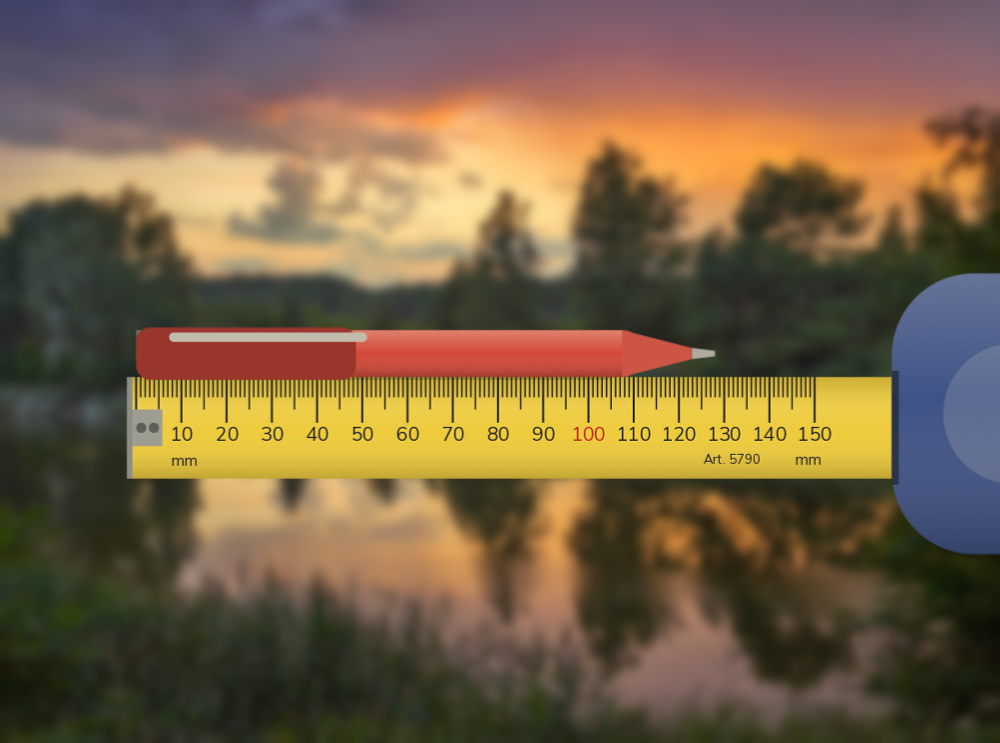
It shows 128 mm
